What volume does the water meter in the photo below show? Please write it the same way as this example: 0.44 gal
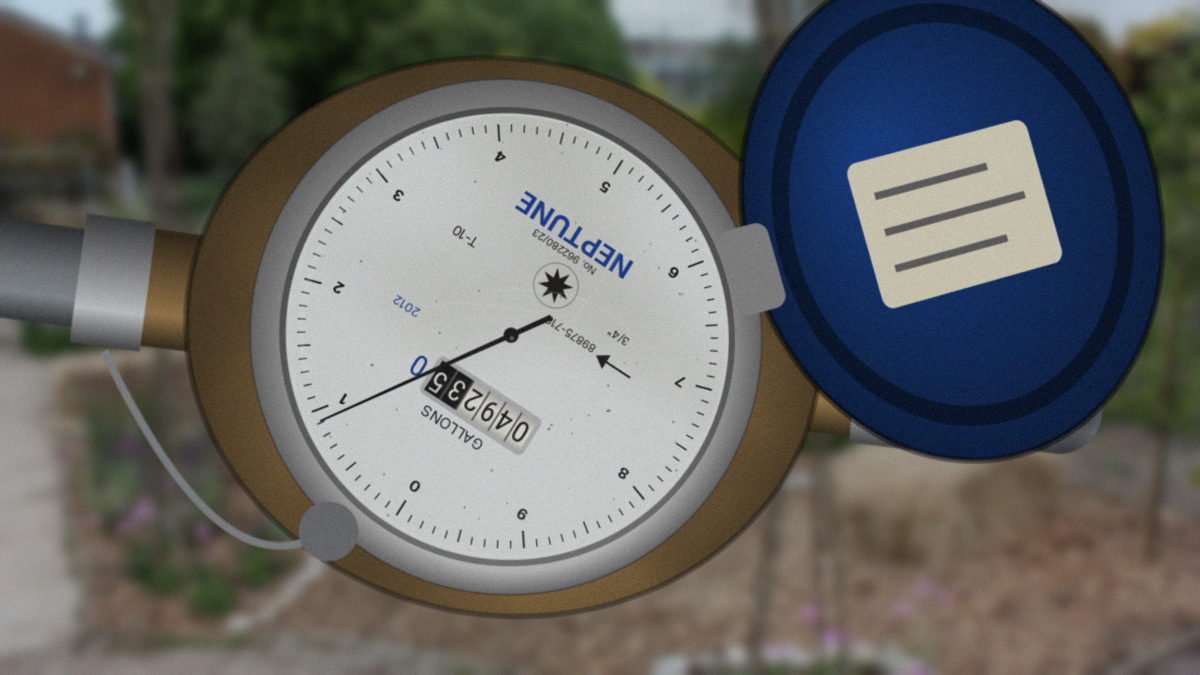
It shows 492350.9 gal
